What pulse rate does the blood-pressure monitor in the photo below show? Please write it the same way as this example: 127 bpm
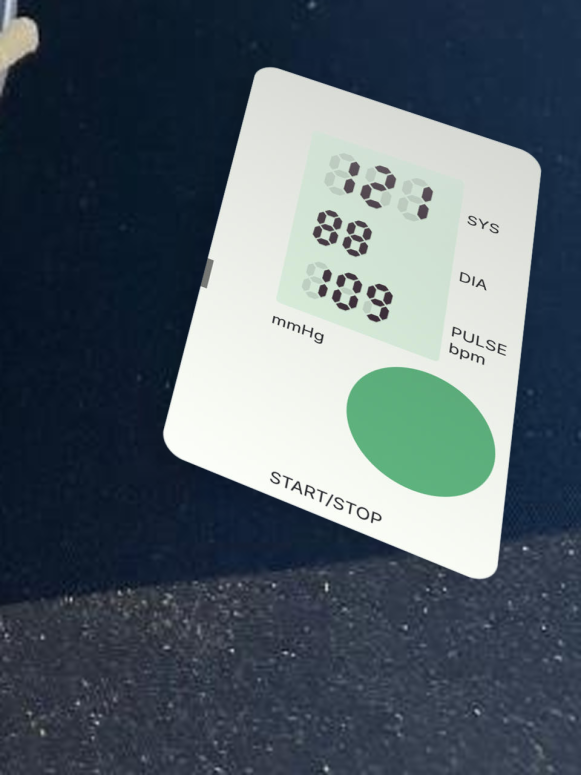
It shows 109 bpm
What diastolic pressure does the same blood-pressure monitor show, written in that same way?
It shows 88 mmHg
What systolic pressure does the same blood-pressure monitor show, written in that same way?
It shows 121 mmHg
